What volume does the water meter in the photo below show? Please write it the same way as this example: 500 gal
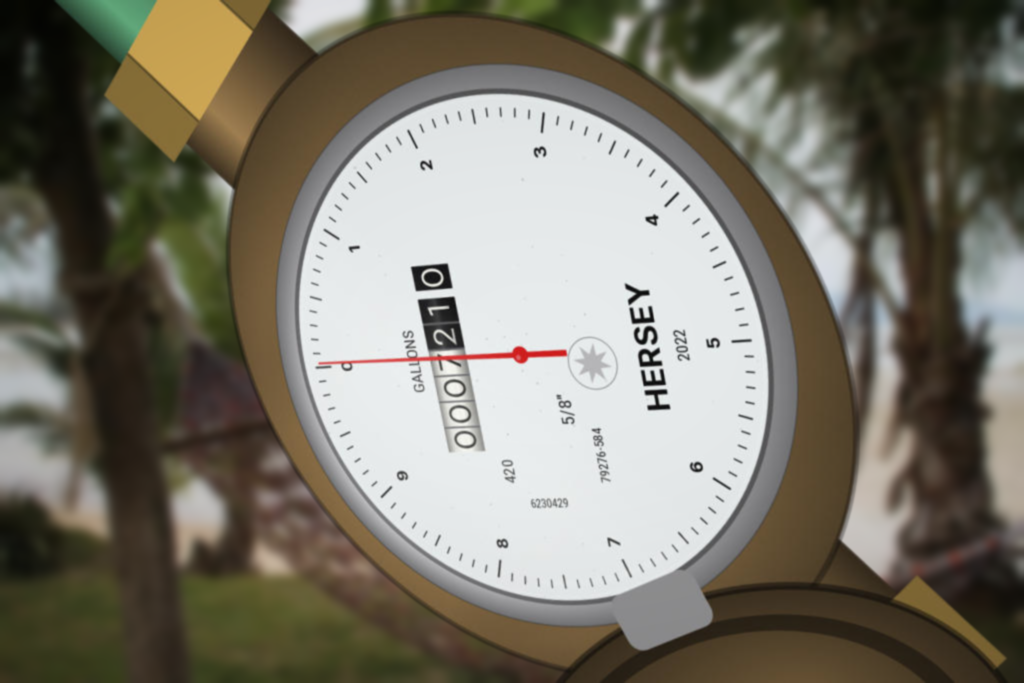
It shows 7210.0 gal
